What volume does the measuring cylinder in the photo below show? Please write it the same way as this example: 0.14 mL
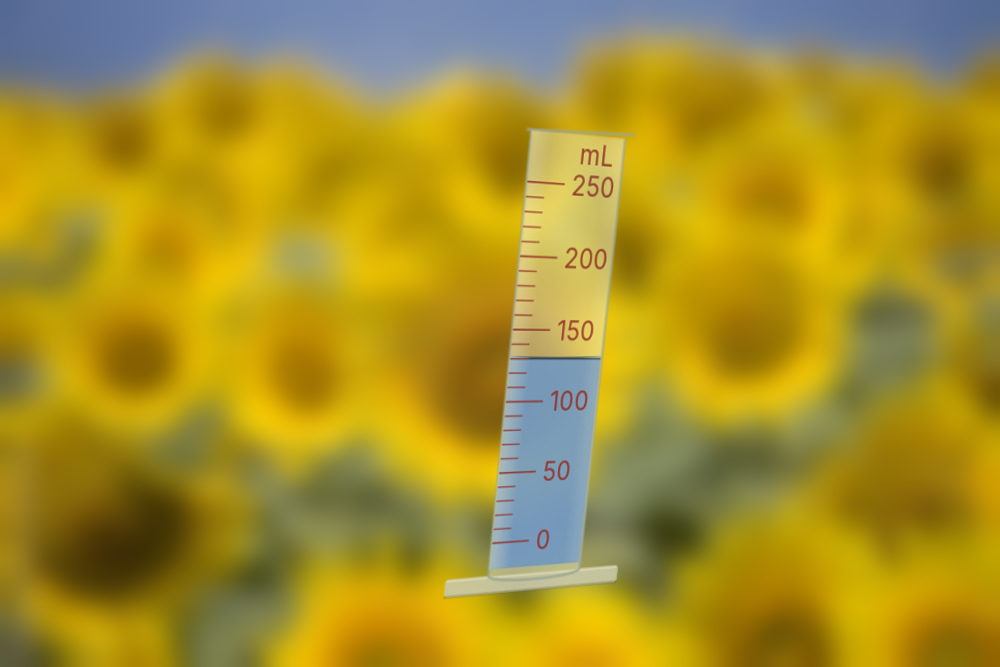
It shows 130 mL
